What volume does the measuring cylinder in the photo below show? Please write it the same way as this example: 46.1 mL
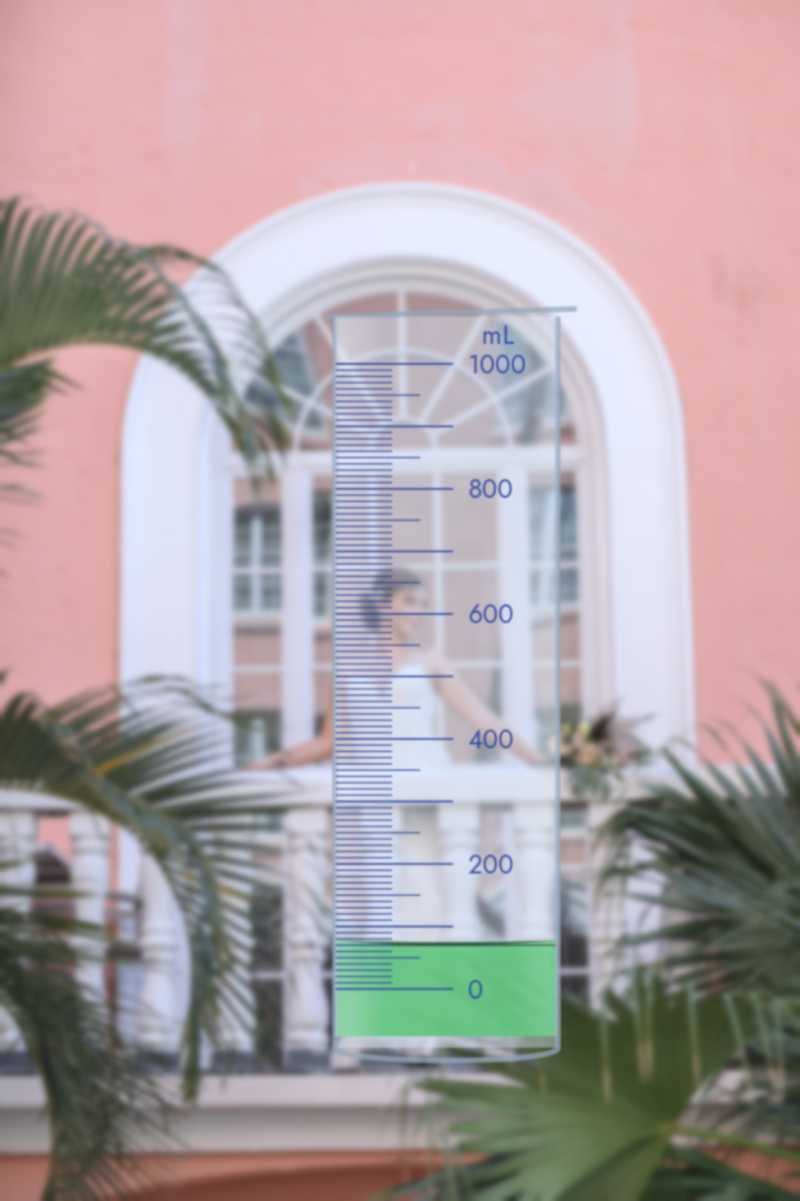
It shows 70 mL
